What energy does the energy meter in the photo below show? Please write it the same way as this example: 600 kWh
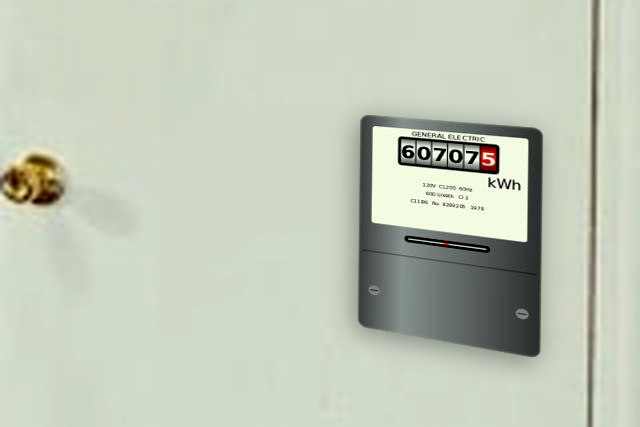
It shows 60707.5 kWh
